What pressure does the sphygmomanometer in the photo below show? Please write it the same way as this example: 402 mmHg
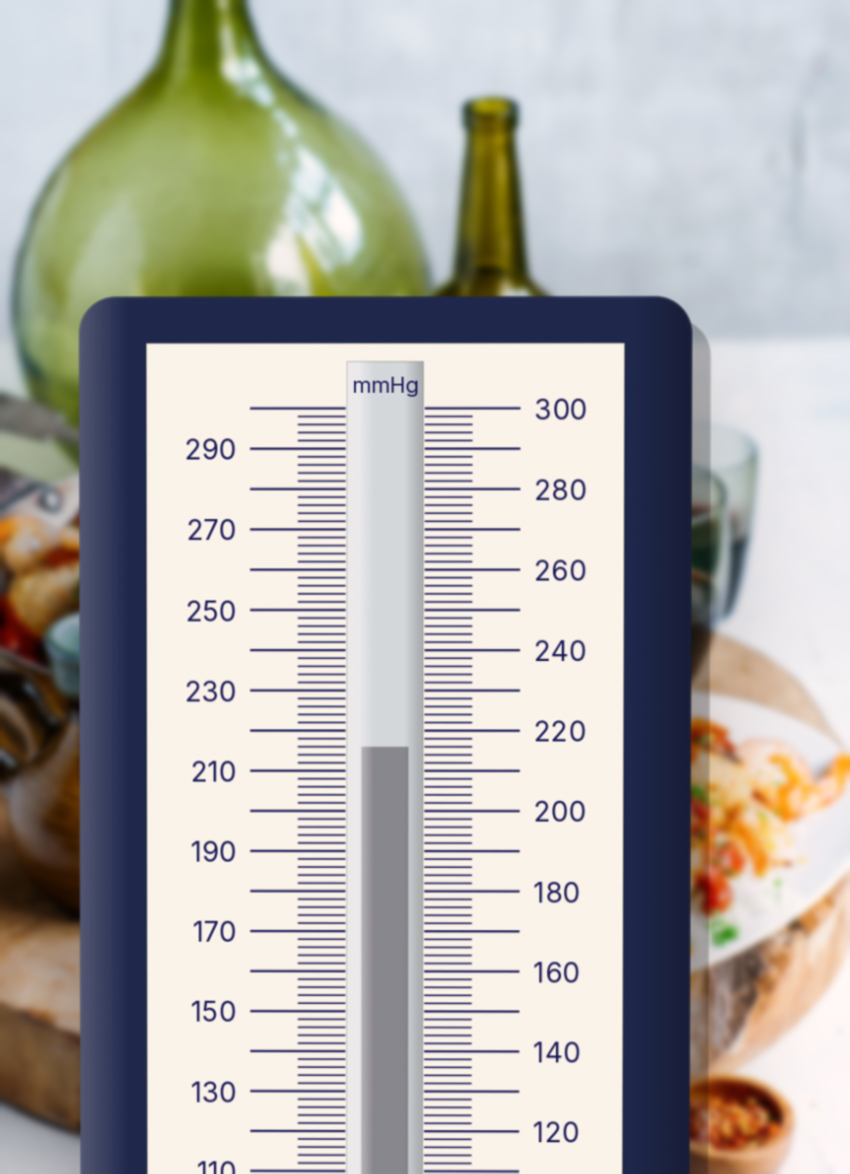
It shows 216 mmHg
